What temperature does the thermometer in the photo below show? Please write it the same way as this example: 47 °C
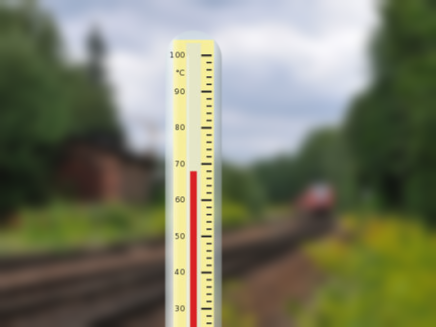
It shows 68 °C
